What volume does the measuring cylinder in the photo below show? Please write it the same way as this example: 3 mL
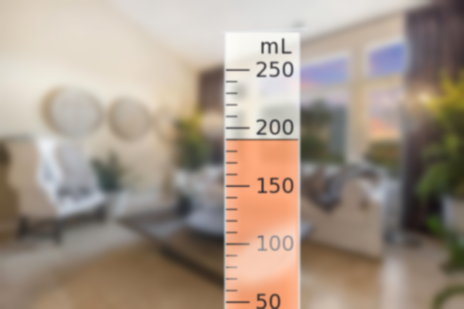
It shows 190 mL
